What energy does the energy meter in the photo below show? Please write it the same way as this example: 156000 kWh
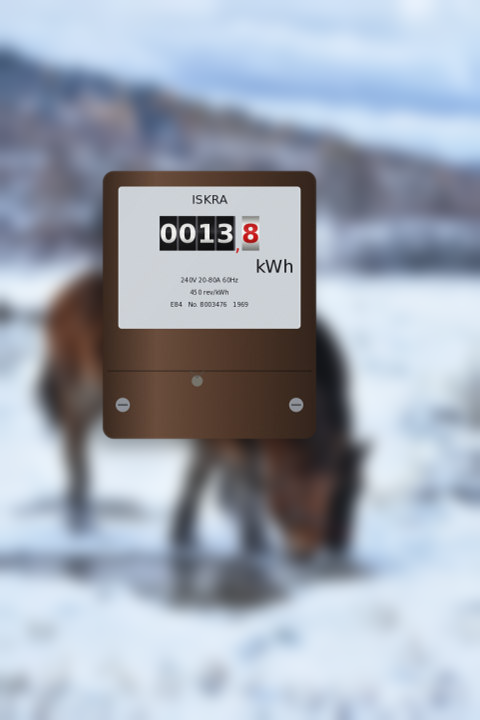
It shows 13.8 kWh
